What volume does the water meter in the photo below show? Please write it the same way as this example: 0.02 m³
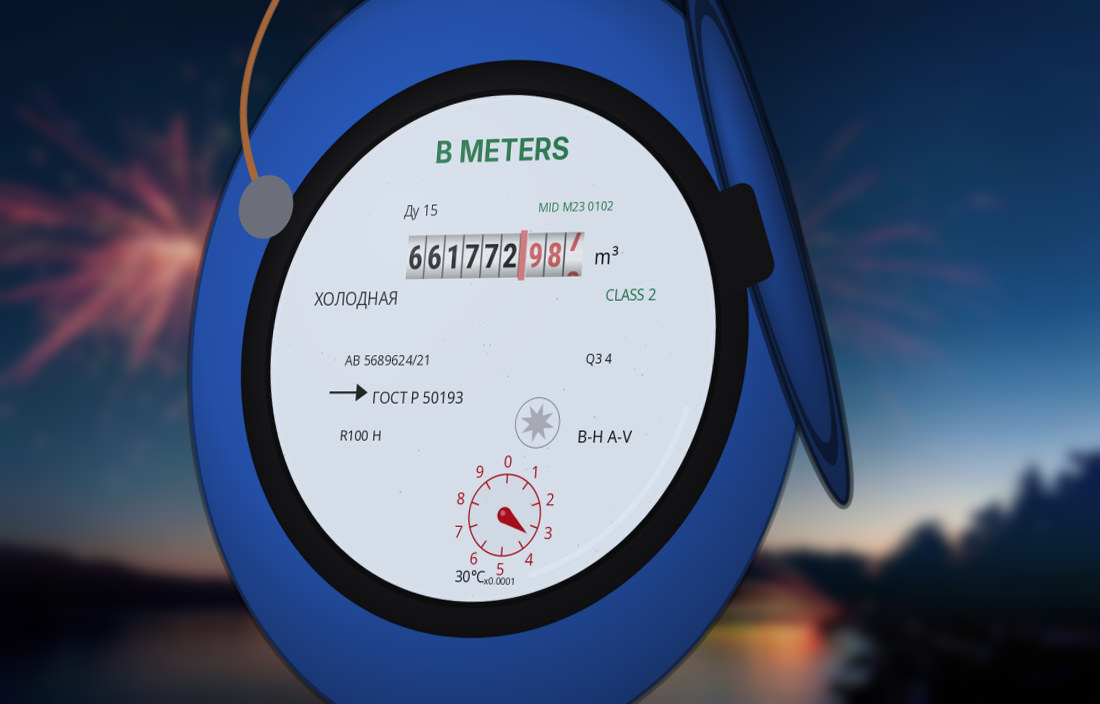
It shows 661772.9873 m³
